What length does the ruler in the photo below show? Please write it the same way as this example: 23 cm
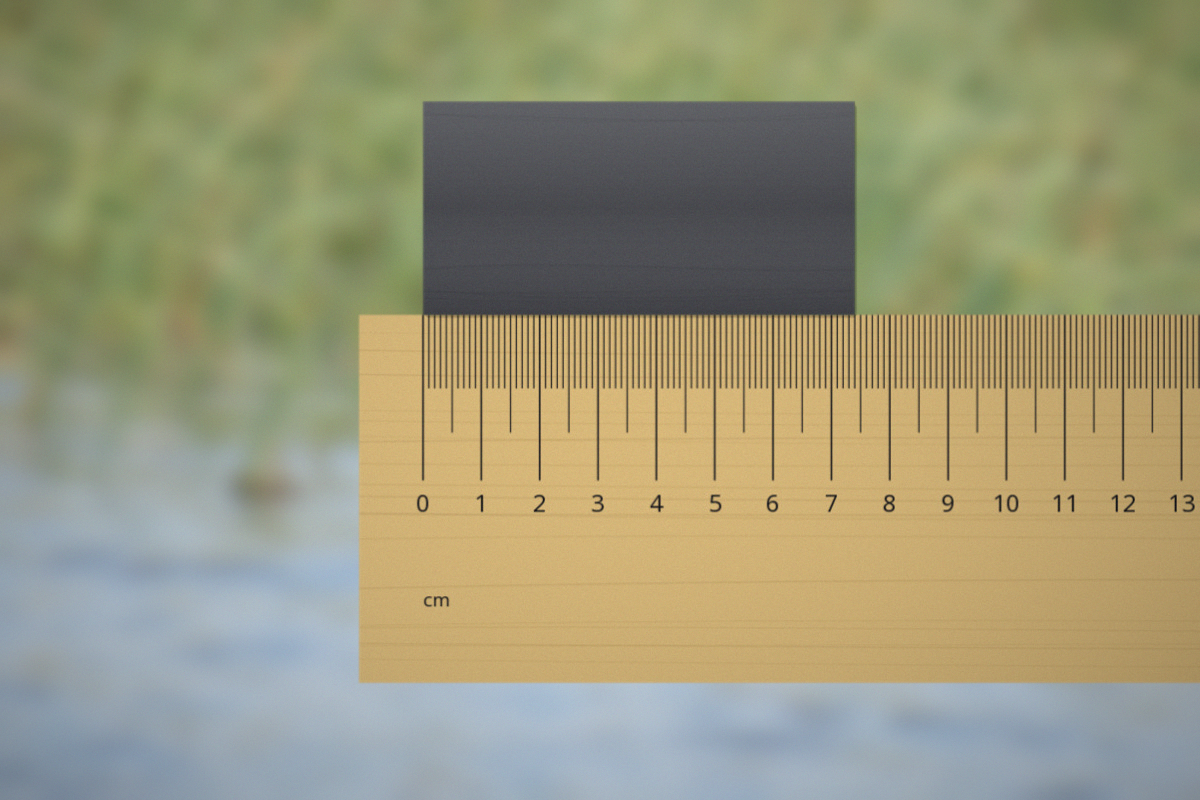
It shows 7.4 cm
